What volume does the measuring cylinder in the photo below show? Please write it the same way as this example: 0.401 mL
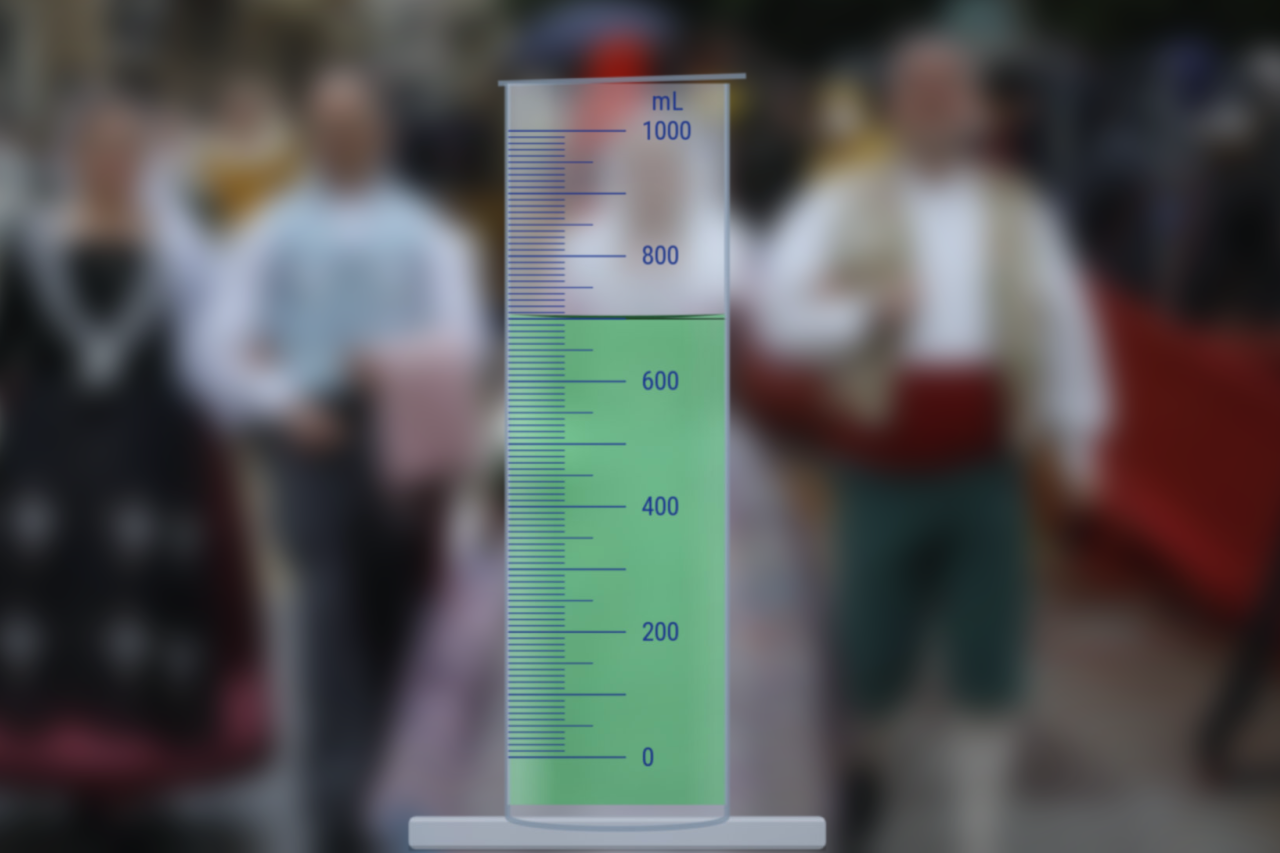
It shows 700 mL
